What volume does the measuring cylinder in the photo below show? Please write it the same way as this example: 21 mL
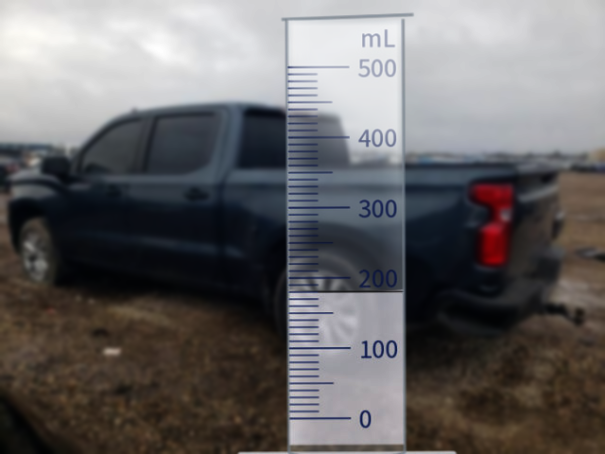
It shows 180 mL
